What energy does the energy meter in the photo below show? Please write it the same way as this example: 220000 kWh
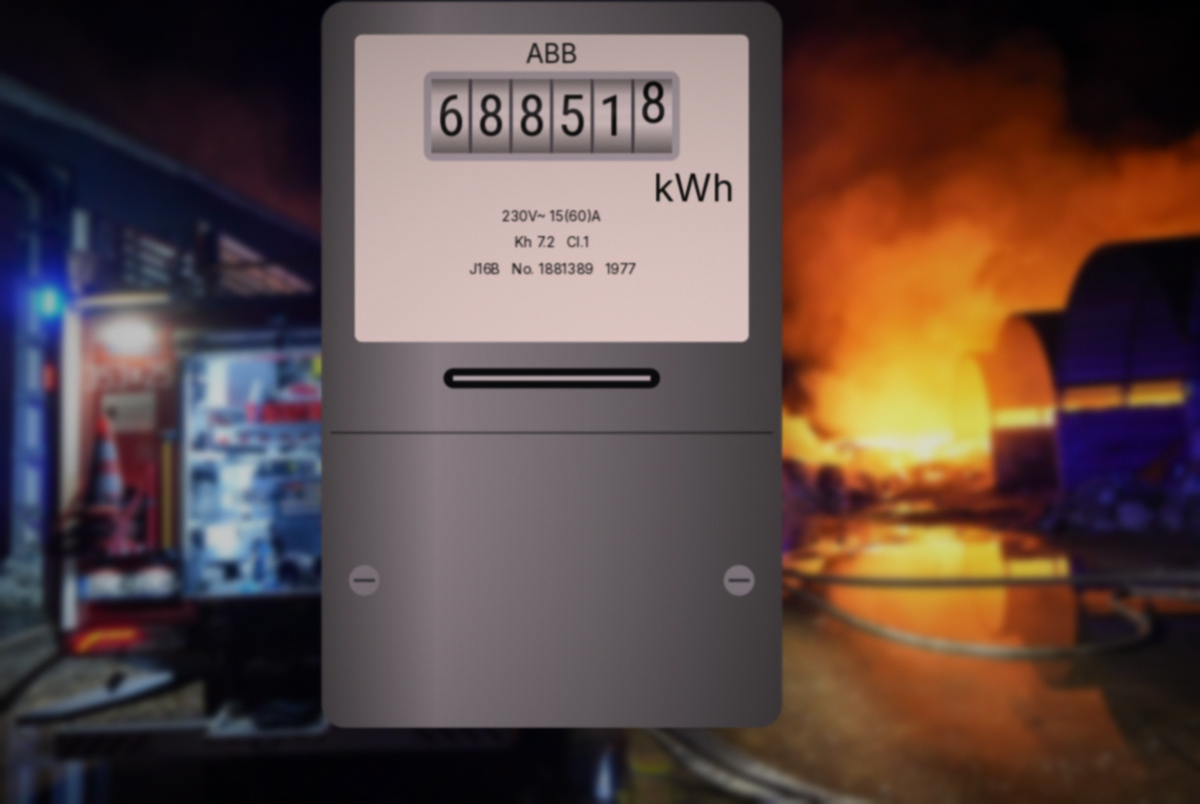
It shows 688518 kWh
